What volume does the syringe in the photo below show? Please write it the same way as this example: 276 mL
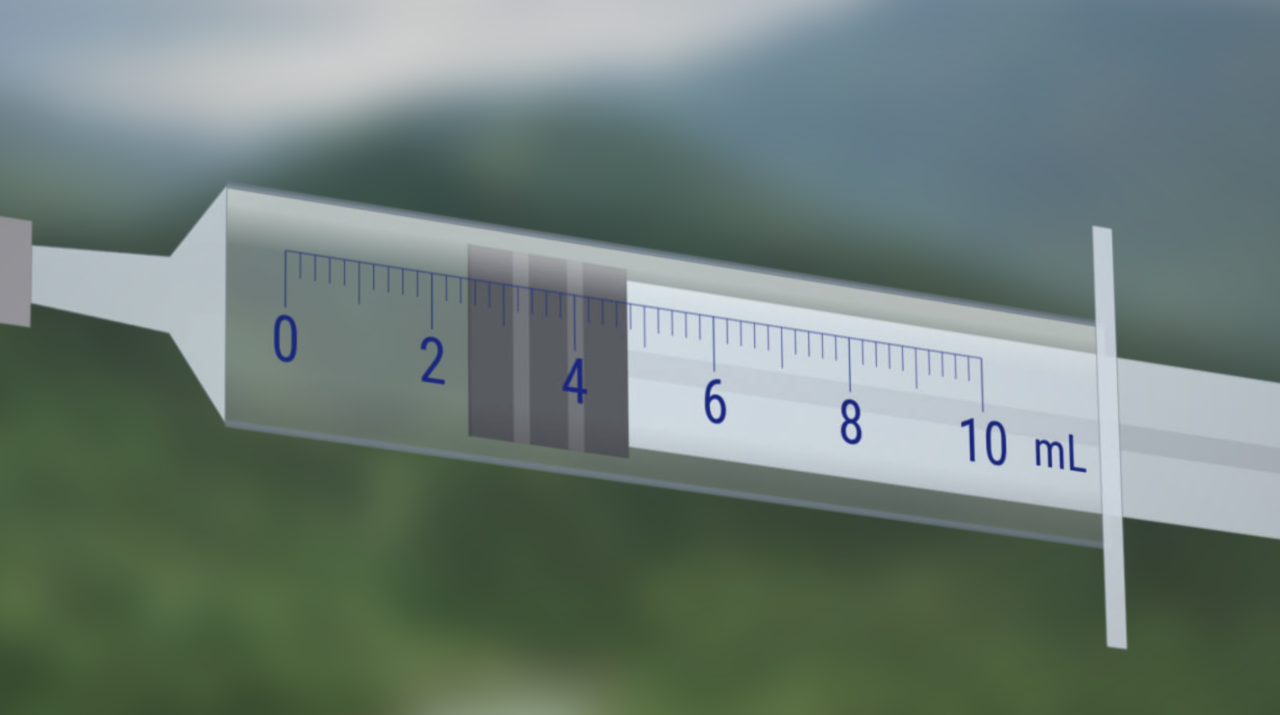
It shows 2.5 mL
